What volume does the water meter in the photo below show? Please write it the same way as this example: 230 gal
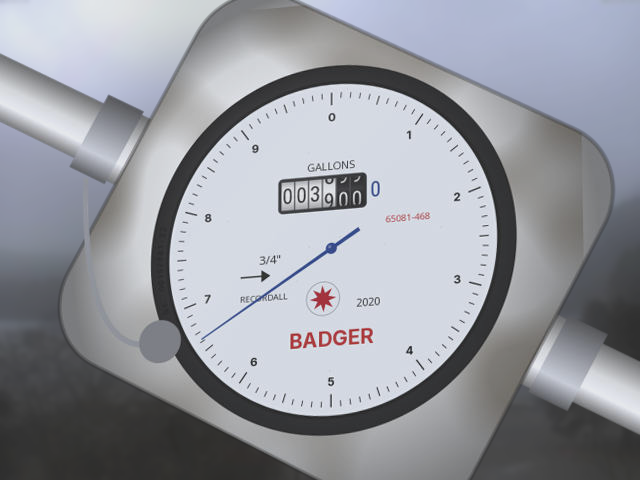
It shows 38996.6 gal
